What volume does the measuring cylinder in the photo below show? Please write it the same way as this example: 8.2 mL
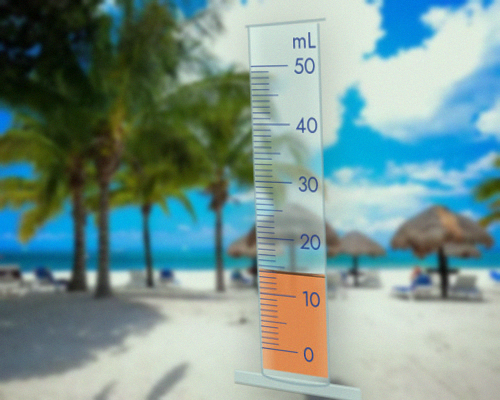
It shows 14 mL
